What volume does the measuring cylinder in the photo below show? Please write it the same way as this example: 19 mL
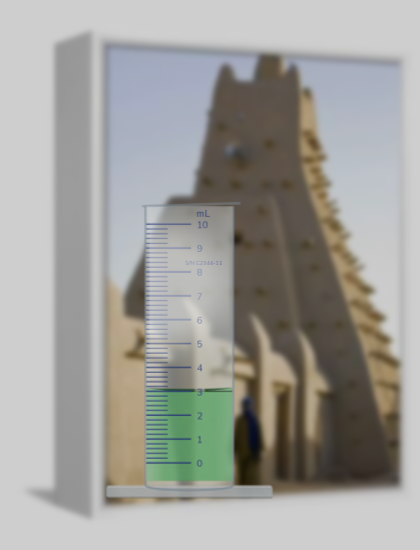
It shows 3 mL
